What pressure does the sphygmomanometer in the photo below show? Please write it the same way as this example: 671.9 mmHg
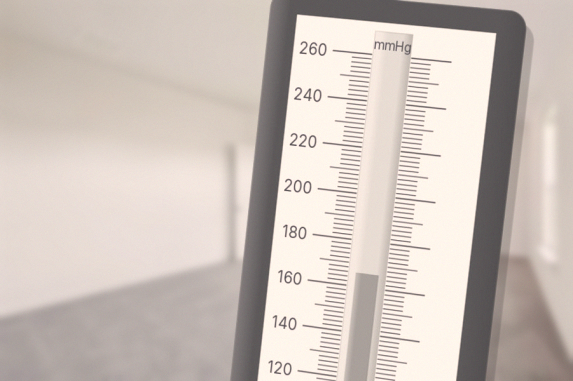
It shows 166 mmHg
